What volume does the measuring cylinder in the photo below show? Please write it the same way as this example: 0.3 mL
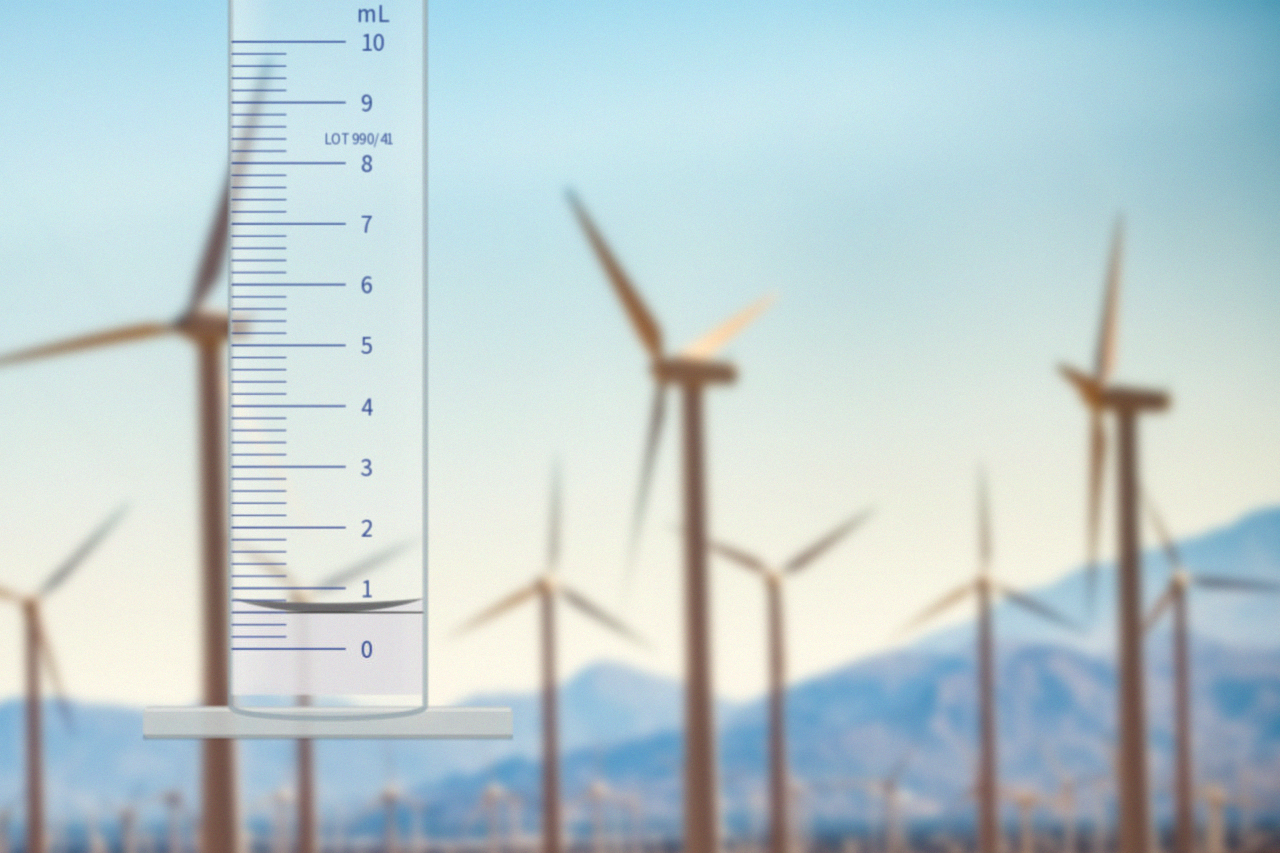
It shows 0.6 mL
